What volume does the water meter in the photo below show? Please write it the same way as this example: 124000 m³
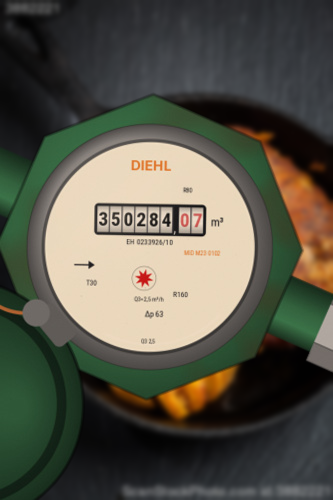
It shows 350284.07 m³
